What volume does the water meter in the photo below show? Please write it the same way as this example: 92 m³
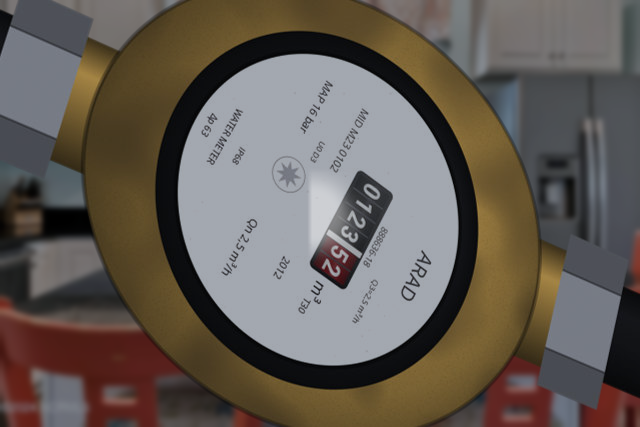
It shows 123.52 m³
